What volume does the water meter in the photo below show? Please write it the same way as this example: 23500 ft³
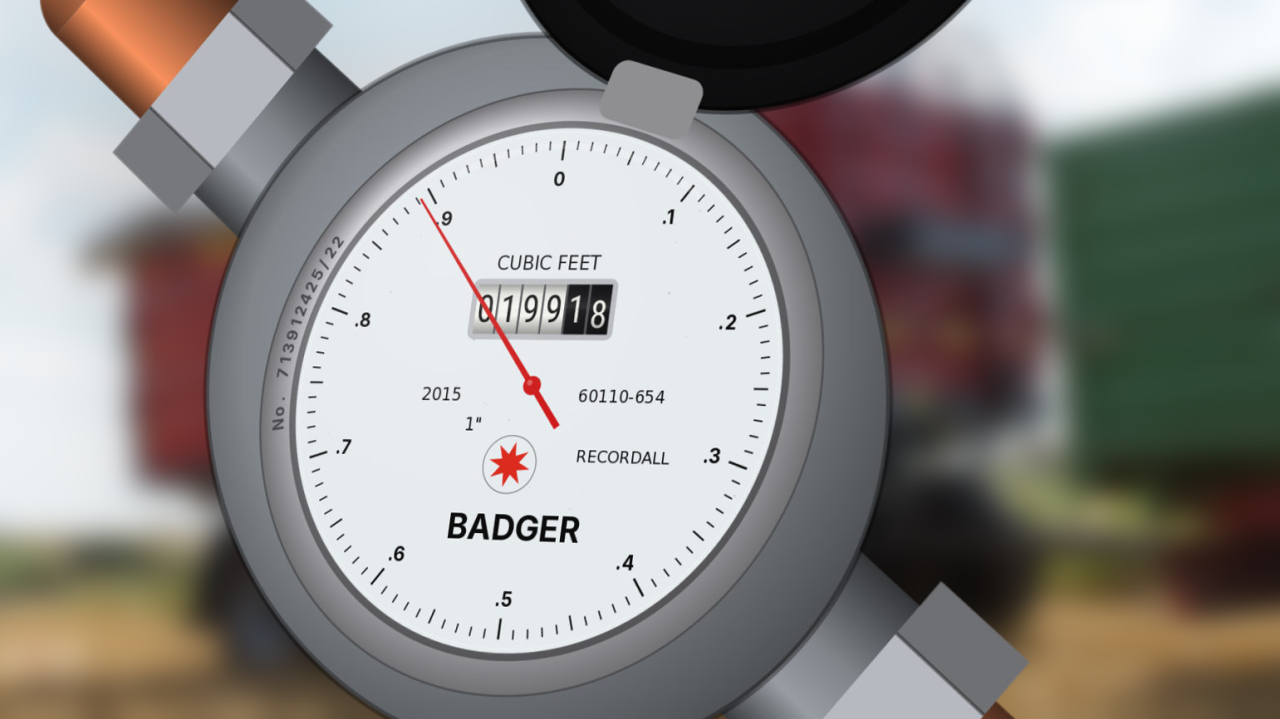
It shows 19917.89 ft³
